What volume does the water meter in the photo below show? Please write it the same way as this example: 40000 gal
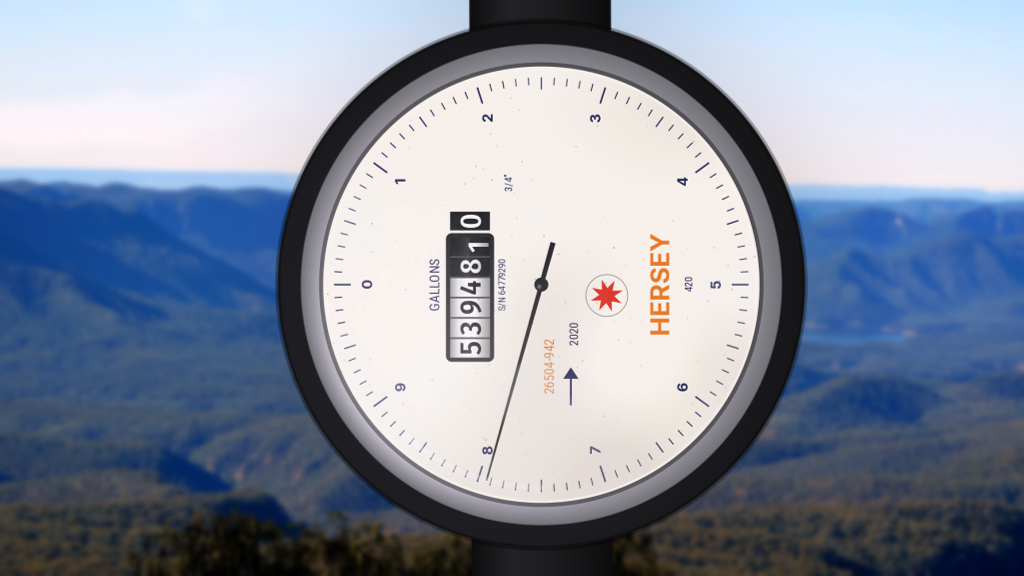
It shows 5394807.9 gal
